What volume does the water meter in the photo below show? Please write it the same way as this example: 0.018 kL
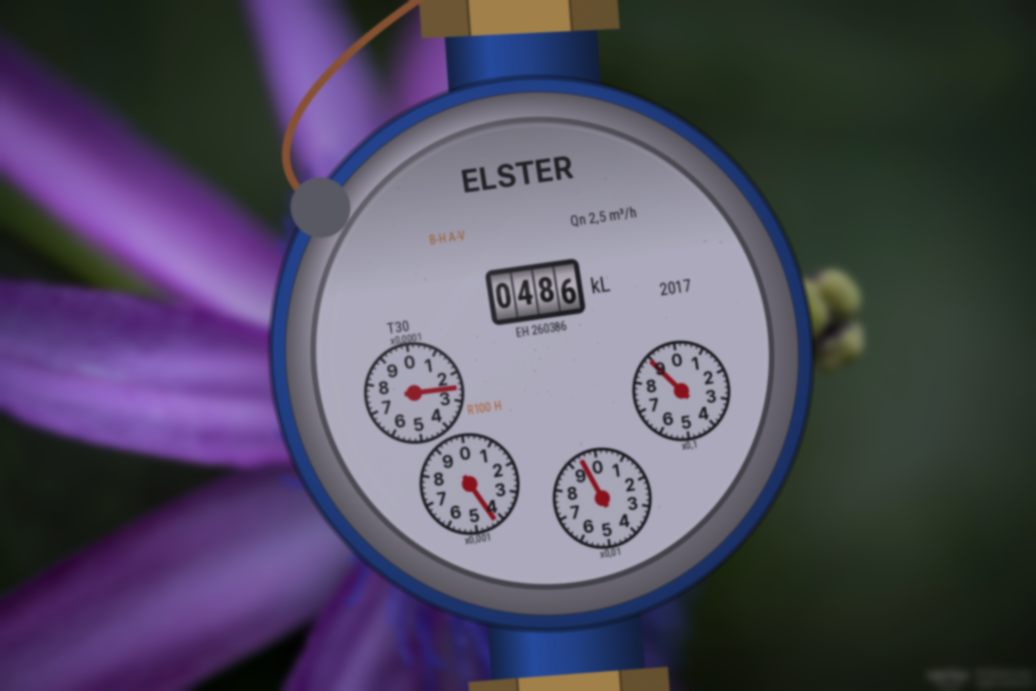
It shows 485.8942 kL
